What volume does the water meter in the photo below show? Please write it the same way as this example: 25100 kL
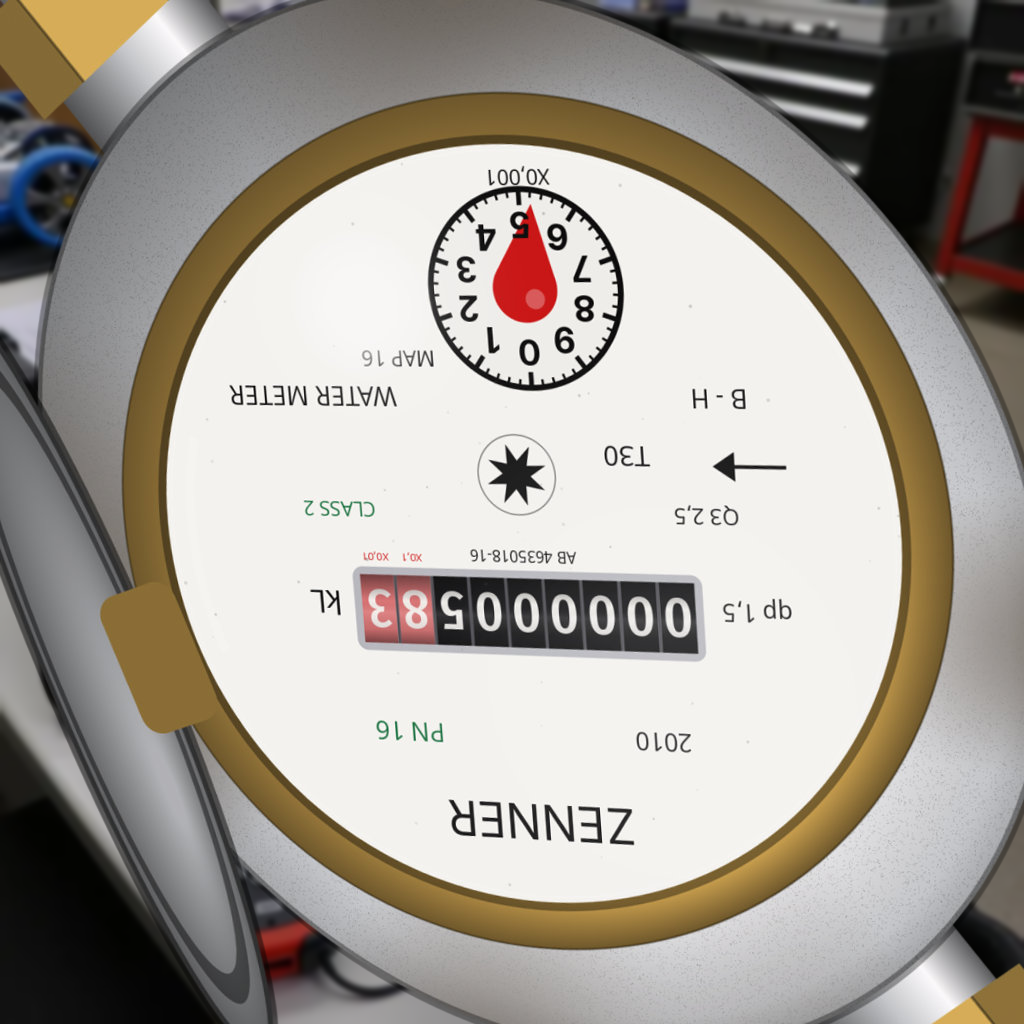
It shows 5.835 kL
